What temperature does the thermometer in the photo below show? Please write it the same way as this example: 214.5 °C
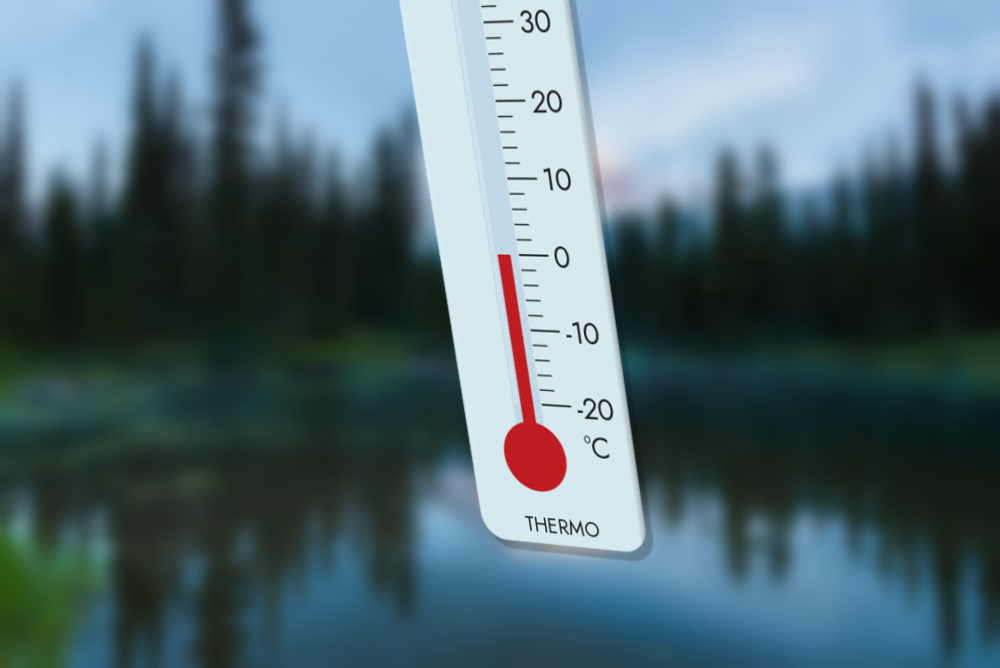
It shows 0 °C
